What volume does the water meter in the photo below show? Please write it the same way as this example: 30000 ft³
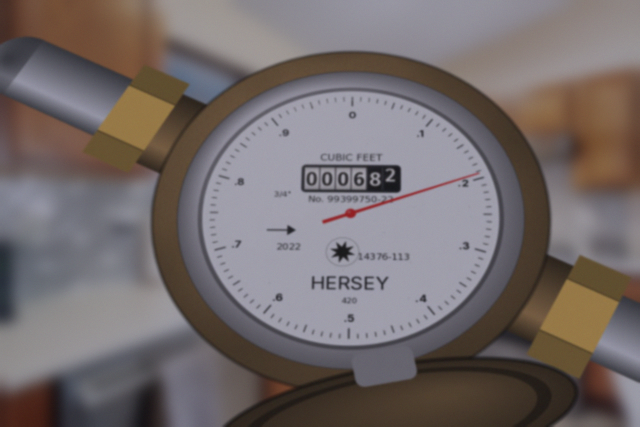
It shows 682.19 ft³
